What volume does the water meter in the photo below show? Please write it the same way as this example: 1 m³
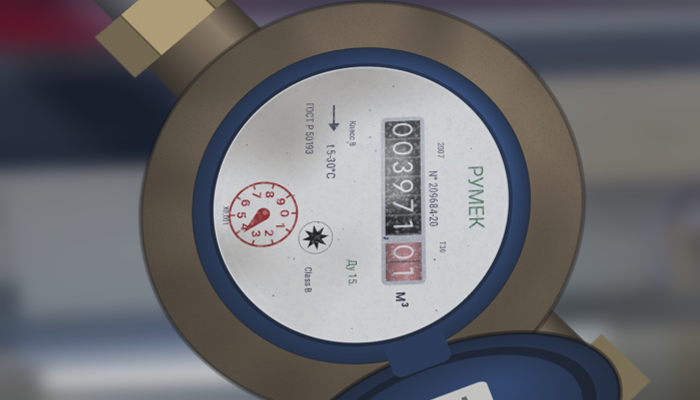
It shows 3971.013 m³
